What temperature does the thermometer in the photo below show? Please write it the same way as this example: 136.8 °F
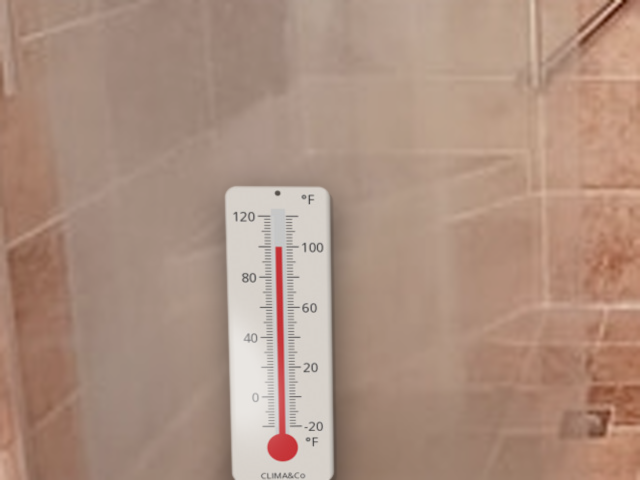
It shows 100 °F
